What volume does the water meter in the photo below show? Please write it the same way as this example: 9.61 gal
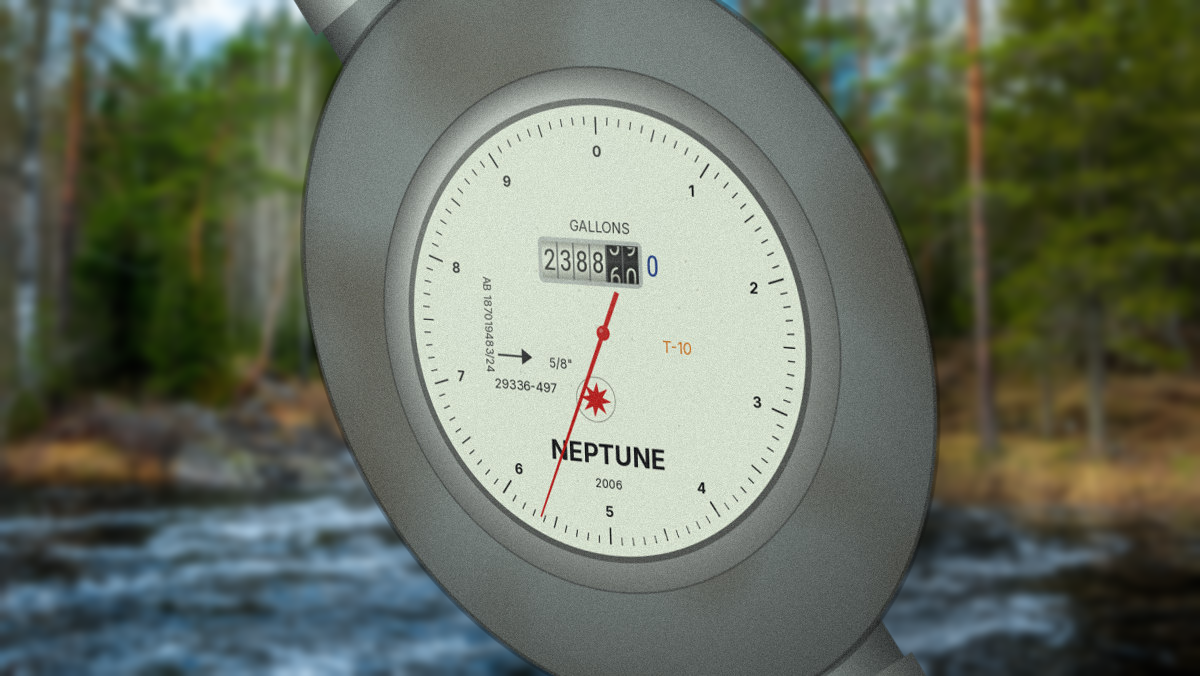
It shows 2388595.6 gal
